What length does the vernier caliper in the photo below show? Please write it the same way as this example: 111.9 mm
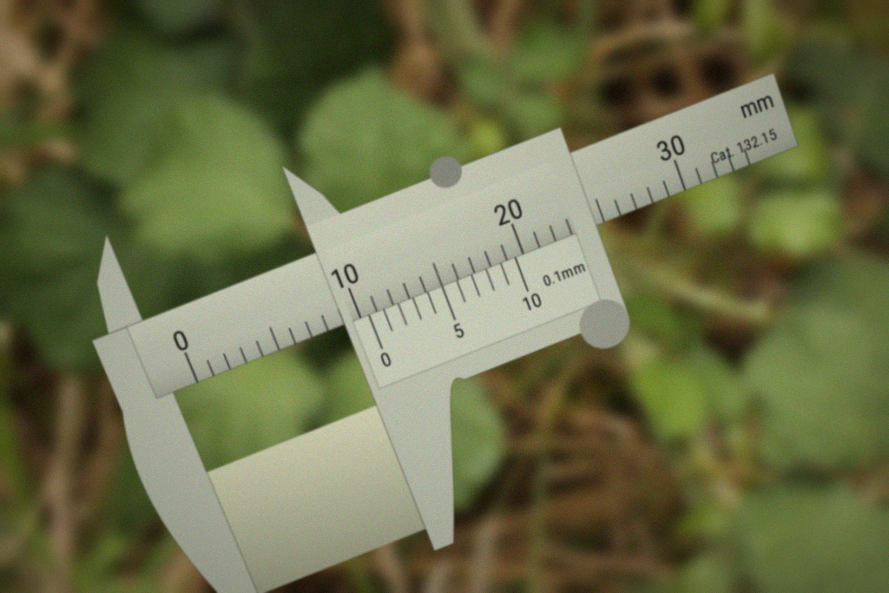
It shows 10.5 mm
